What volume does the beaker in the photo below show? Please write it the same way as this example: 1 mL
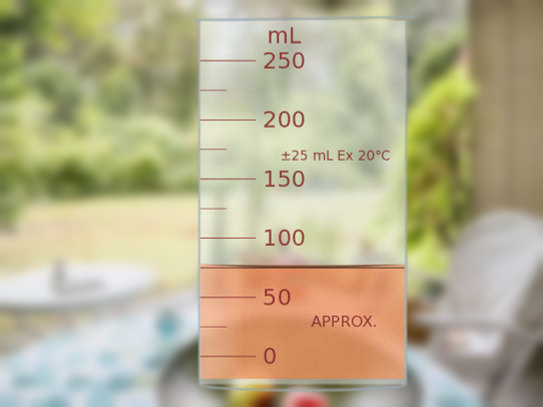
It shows 75 mL
